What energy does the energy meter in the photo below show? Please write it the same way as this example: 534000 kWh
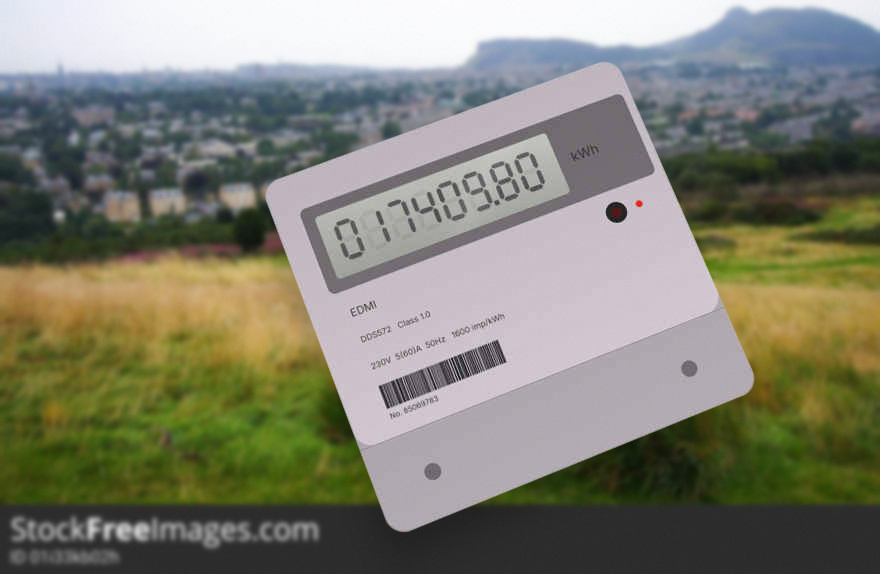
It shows 17409.80 kWh
